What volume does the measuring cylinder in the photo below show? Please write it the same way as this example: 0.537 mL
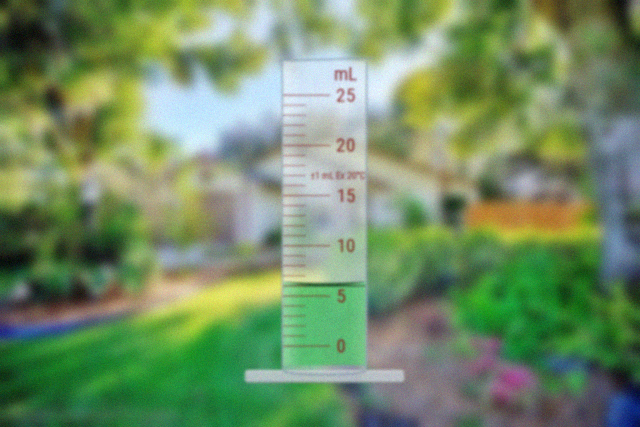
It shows 6 mL
